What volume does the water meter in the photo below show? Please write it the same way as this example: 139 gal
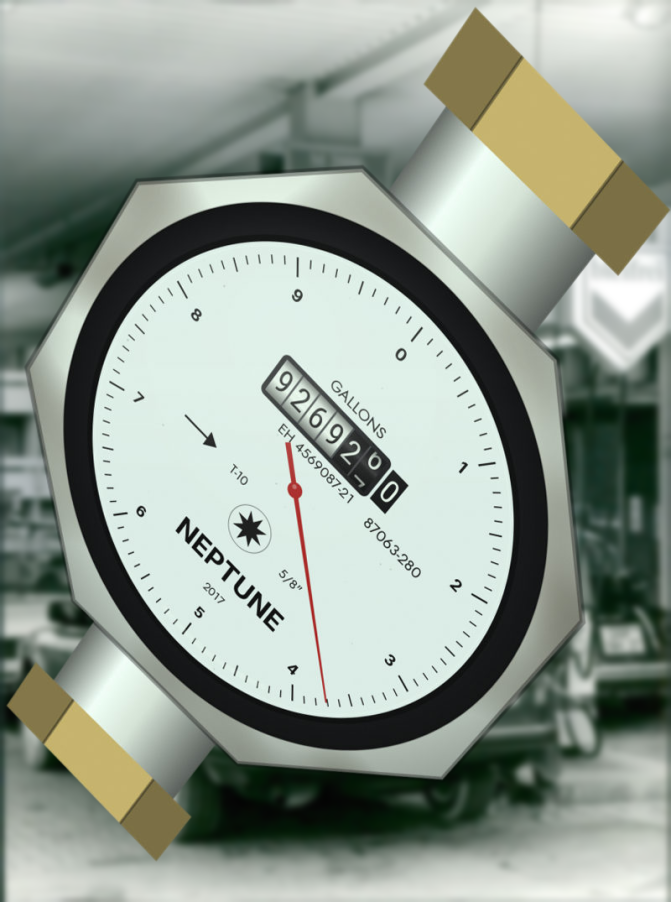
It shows 9269263.7 gal
